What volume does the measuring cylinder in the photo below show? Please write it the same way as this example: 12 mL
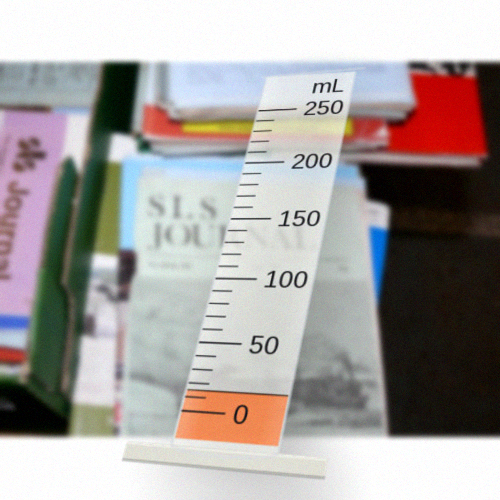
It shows 15 mL
